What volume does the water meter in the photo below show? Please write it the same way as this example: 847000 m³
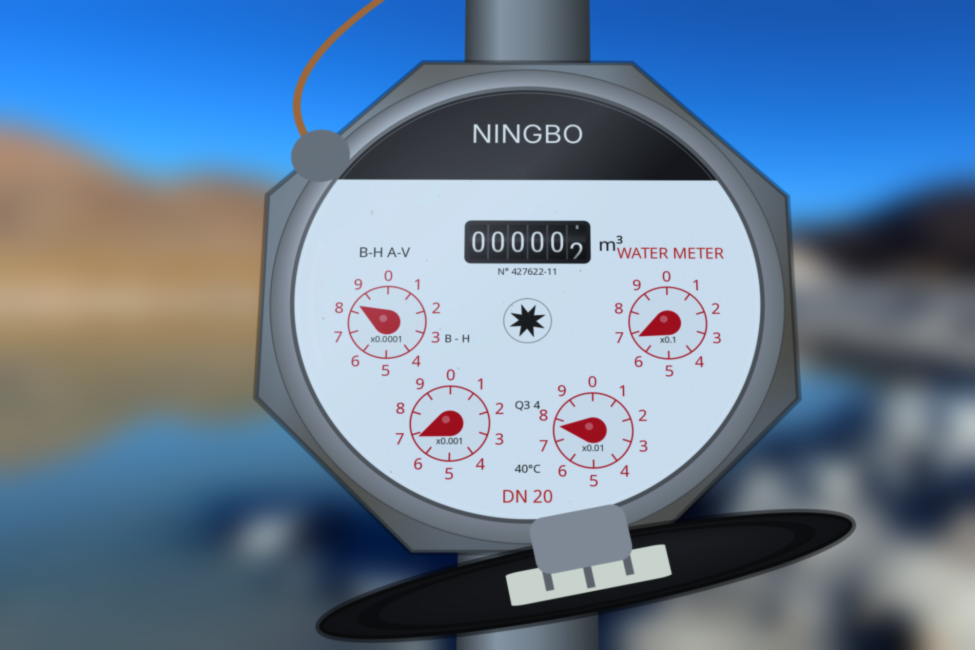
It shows 1.6768 m³
